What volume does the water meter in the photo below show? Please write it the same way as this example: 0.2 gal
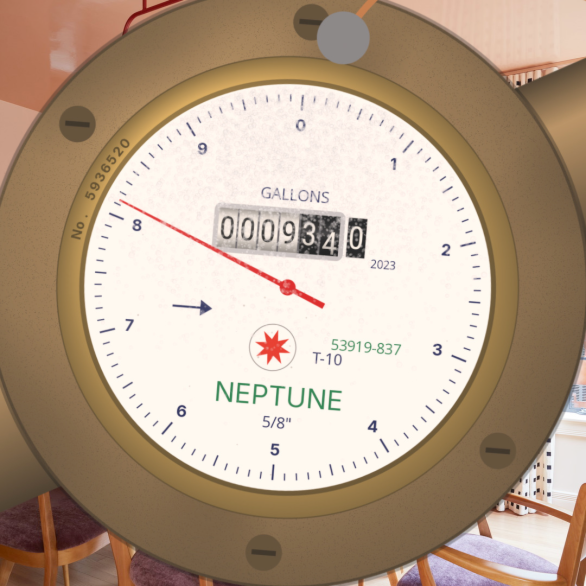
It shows 9338.1 gal
